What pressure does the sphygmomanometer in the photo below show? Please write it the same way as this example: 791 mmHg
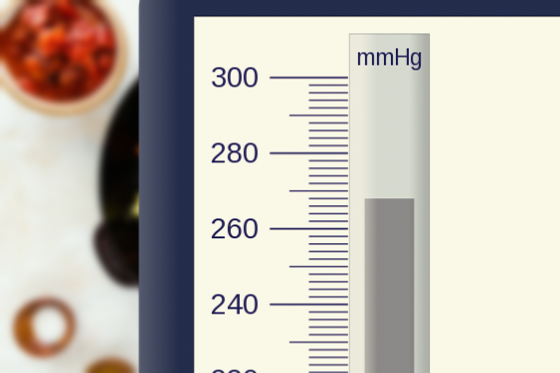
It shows 268 mmHg
